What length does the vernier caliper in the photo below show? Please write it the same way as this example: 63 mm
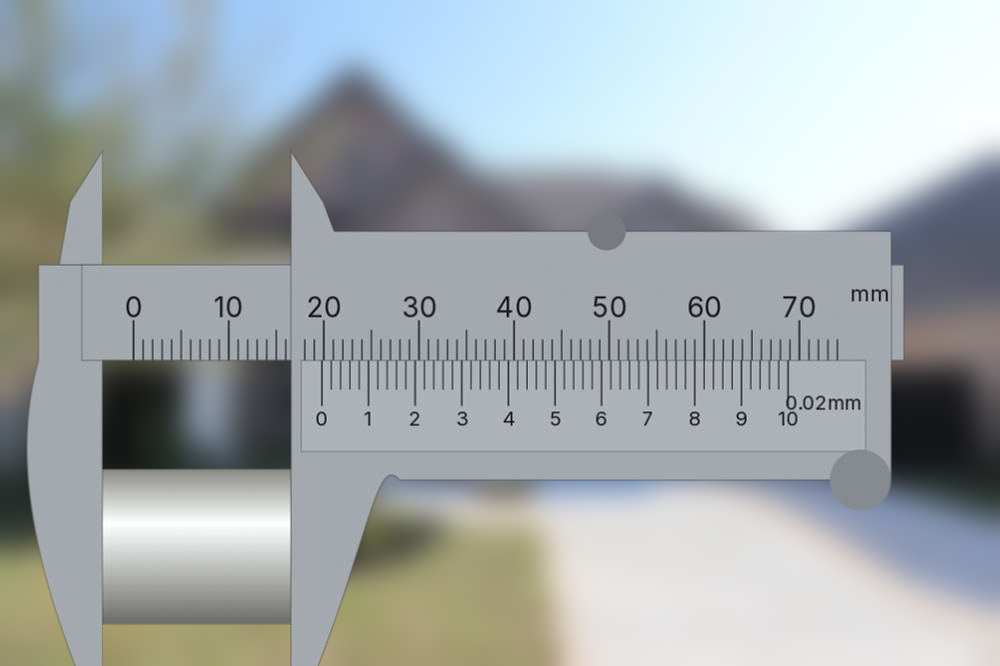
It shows 19.8 mm
